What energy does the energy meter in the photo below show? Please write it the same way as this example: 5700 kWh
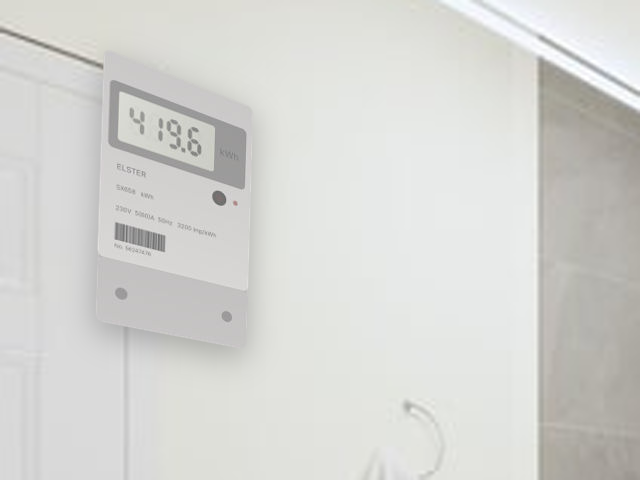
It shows 419.6 kWh
